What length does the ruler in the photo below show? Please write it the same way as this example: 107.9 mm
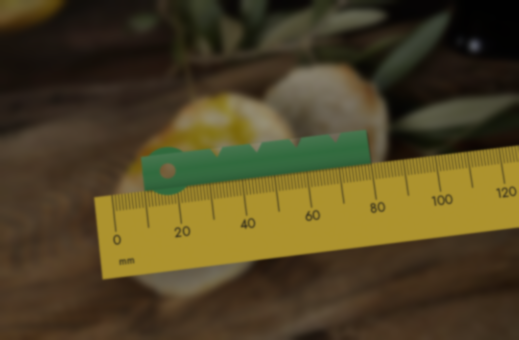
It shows 70 mm
